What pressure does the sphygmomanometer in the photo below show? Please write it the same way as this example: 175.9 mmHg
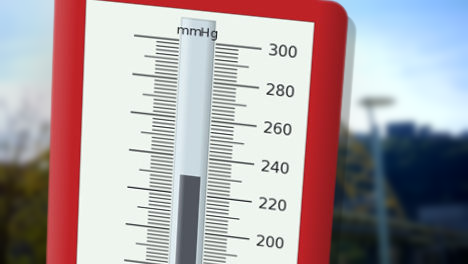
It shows 230 mmHg
